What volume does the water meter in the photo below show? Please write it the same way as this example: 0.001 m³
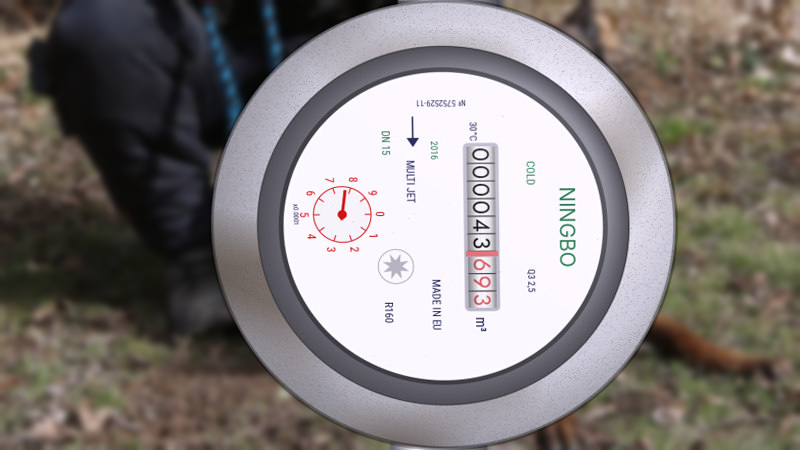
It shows 43.6937 m³
